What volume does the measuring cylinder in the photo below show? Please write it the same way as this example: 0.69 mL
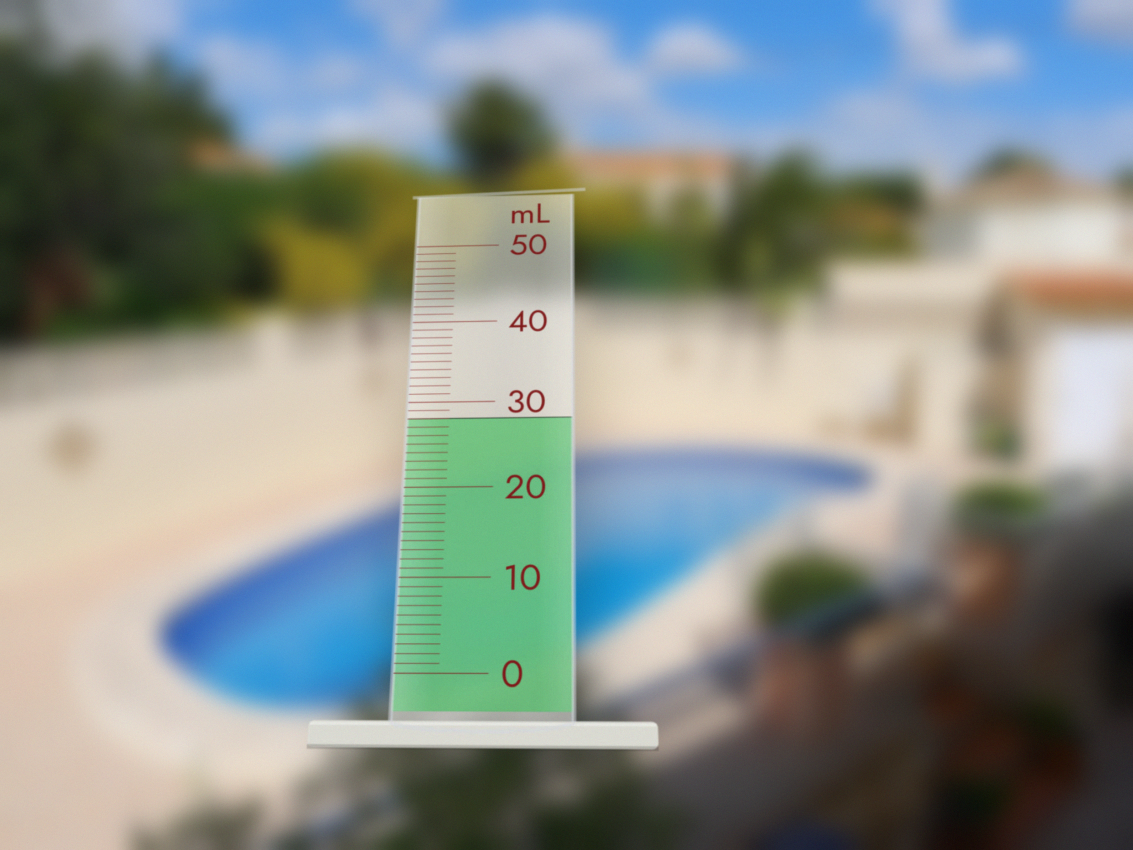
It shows 28 mL
